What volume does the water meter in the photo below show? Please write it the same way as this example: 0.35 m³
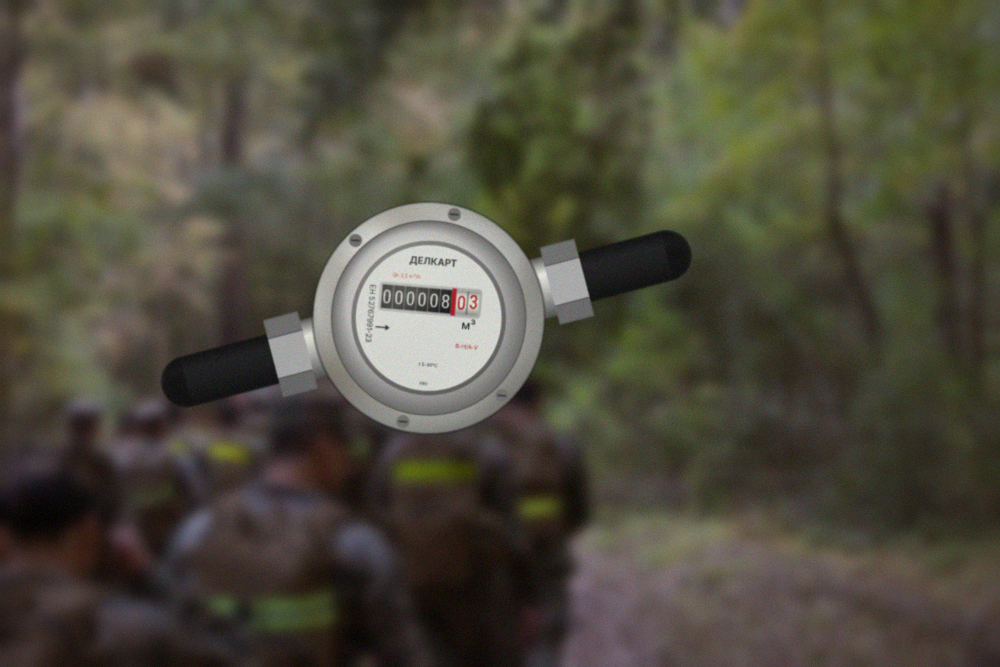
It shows 8.03 m³
